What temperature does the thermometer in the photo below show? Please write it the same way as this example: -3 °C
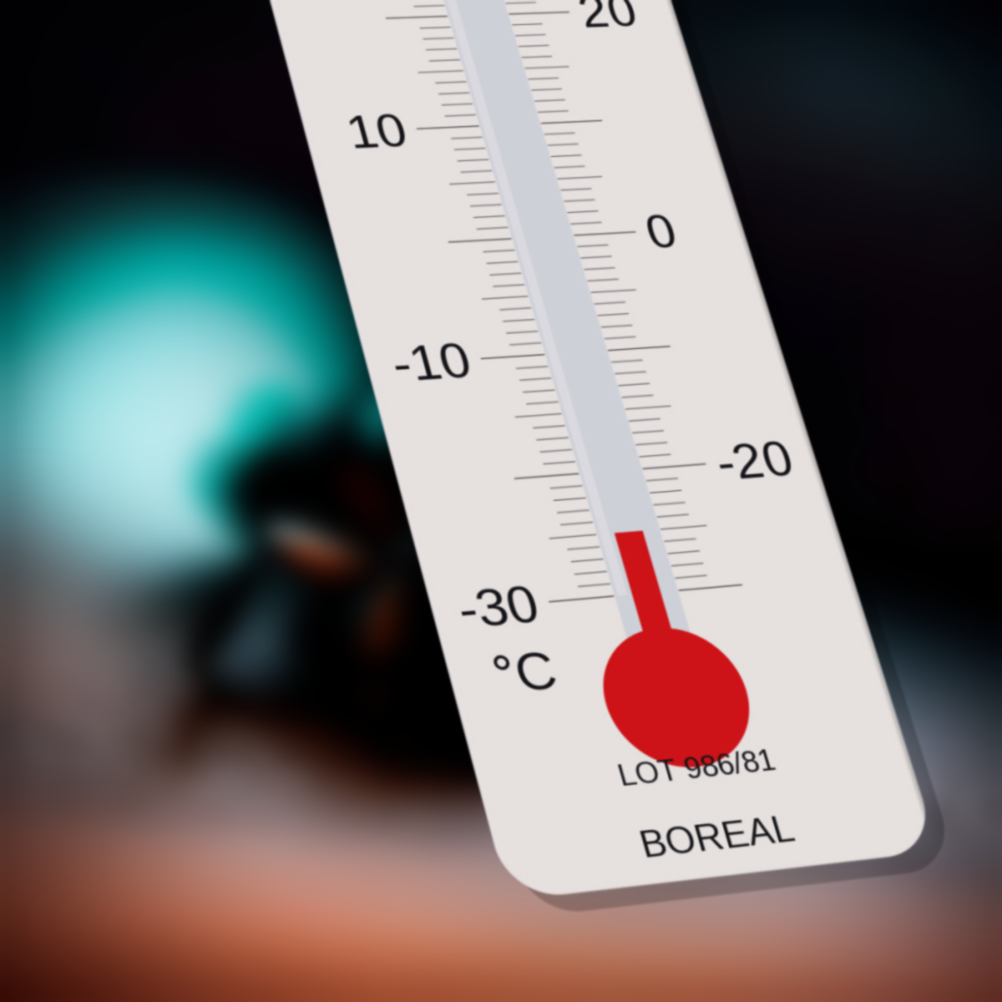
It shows -25 °C
